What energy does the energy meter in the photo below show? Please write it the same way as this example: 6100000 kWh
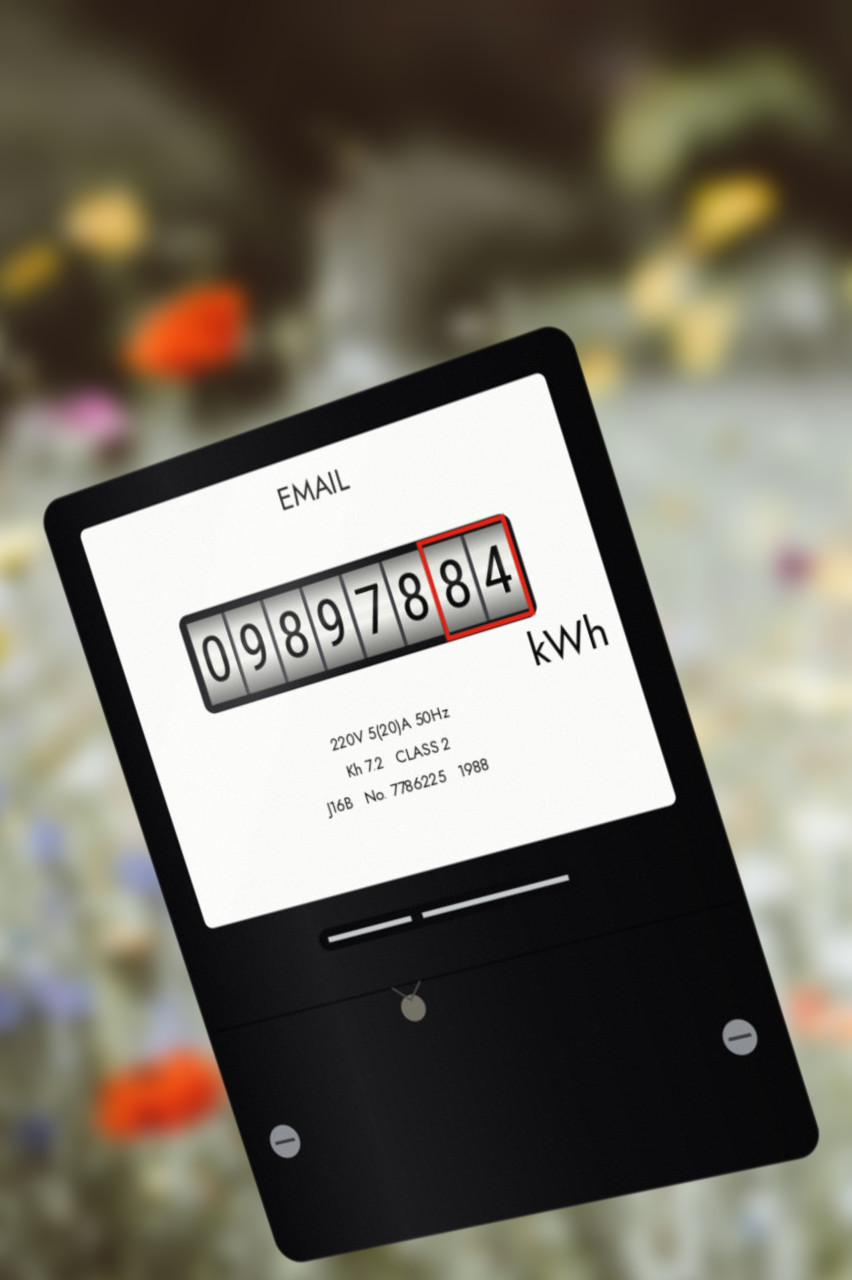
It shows 98978.84 kWh
